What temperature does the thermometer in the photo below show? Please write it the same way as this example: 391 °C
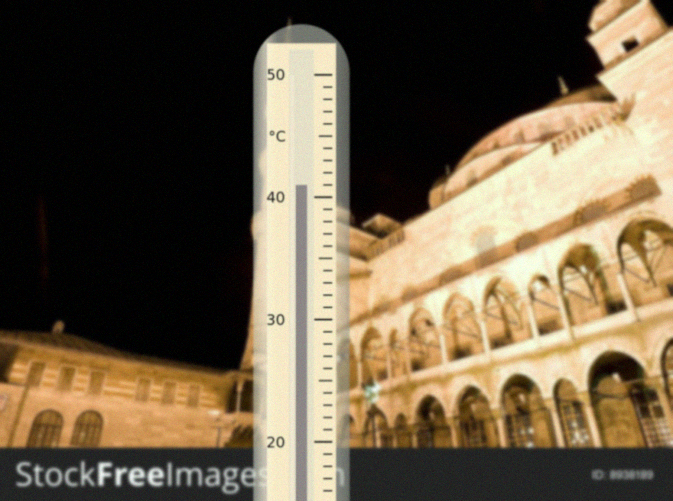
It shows 41 °C
